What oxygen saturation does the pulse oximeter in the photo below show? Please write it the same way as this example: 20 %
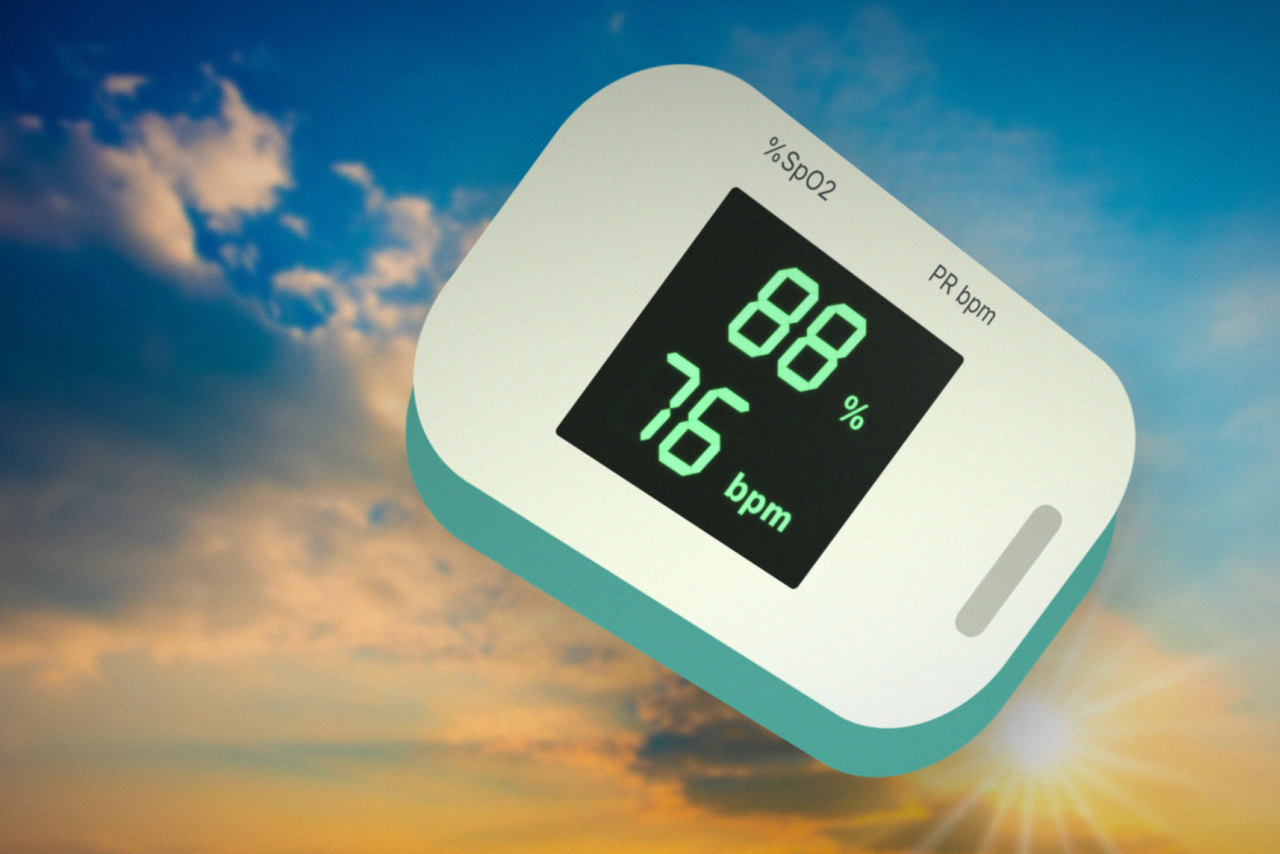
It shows 88 %
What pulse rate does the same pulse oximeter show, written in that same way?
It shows 76 bpm
